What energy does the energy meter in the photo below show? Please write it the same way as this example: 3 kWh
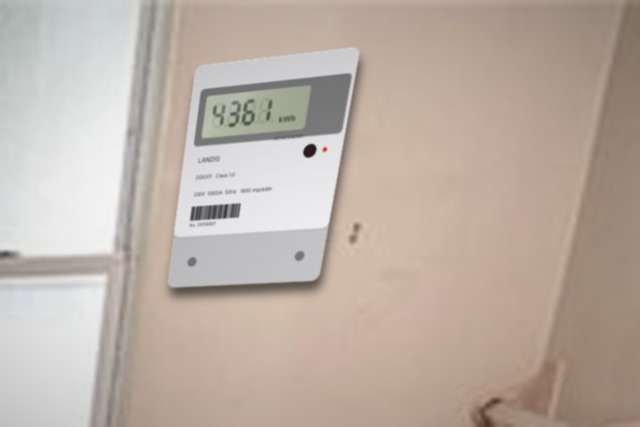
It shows 4361 kWh
